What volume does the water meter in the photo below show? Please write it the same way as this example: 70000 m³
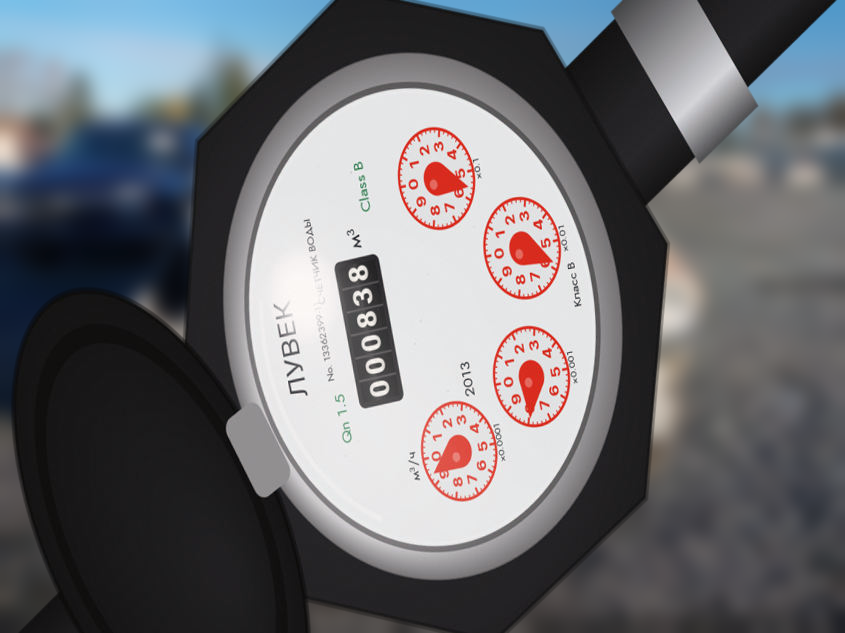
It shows 838.5579 m³
